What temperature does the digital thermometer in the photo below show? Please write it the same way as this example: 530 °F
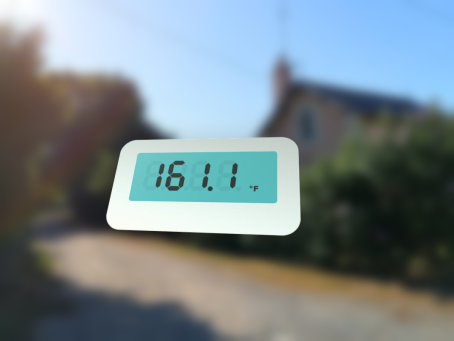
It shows 161.1 °F
